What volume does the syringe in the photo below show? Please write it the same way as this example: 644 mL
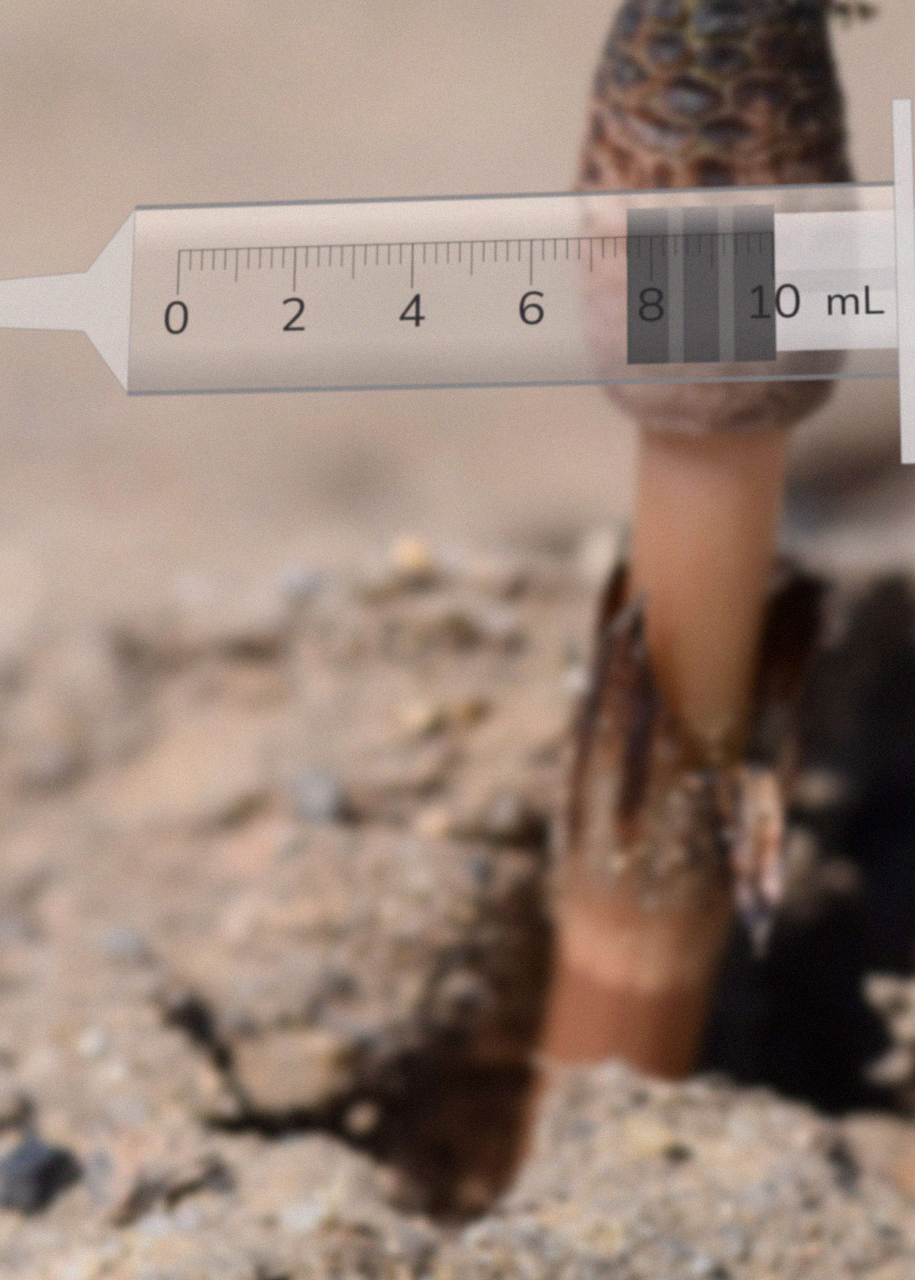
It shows 7.6 mL
